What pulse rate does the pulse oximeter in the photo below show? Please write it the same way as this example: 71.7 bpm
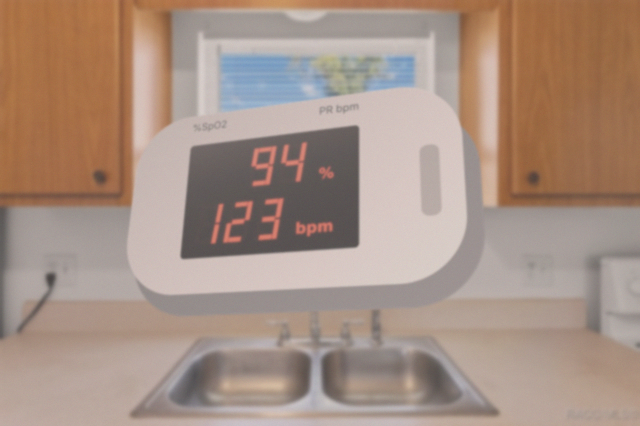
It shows 123 bpm
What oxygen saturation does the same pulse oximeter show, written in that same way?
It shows 94 %
